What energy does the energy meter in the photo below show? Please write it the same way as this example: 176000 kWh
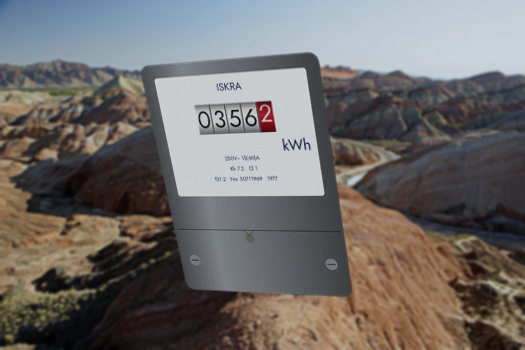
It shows 356.2 kWh
